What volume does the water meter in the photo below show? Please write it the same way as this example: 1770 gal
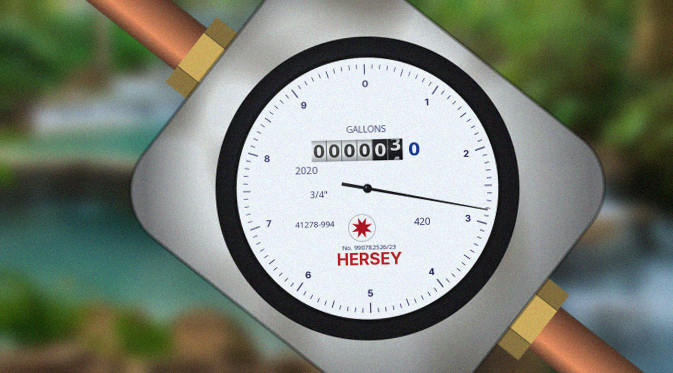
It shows 32.8 gal
